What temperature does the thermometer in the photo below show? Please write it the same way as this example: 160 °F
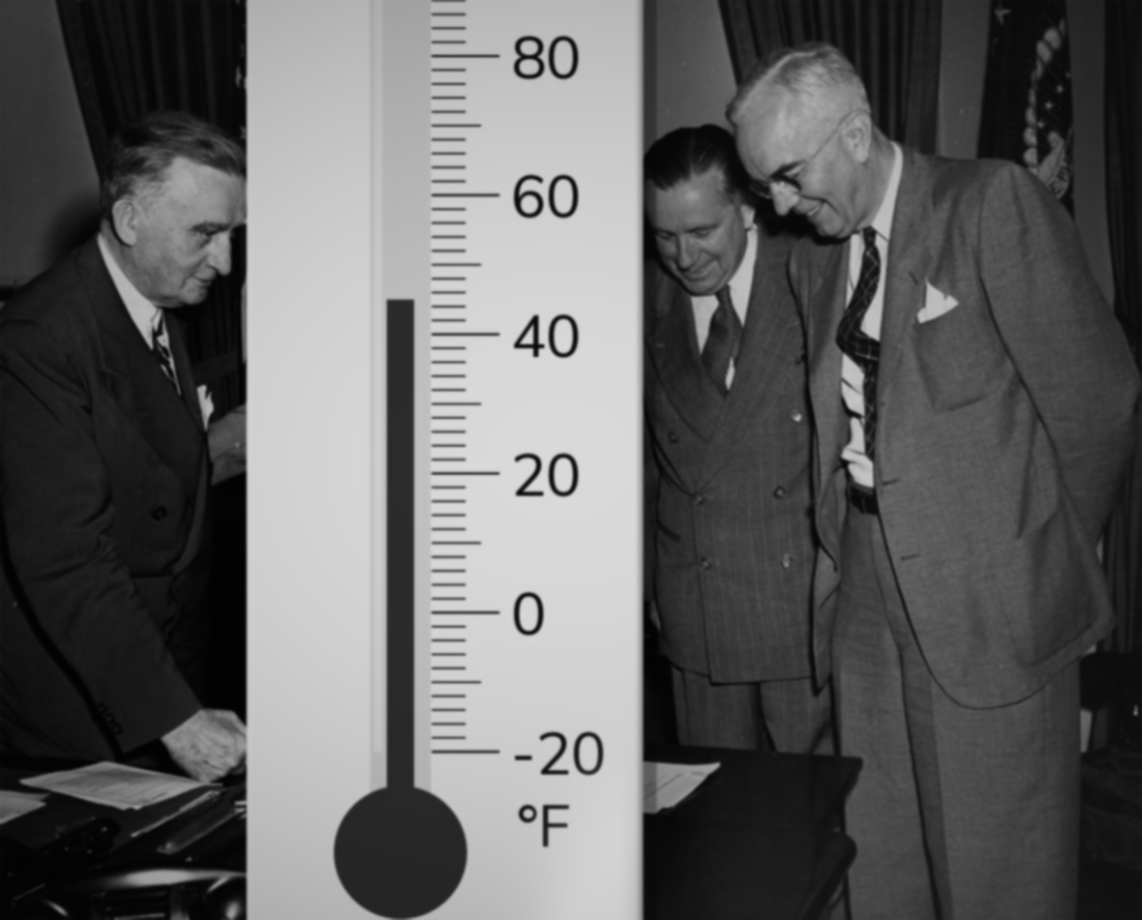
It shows 45 °F
